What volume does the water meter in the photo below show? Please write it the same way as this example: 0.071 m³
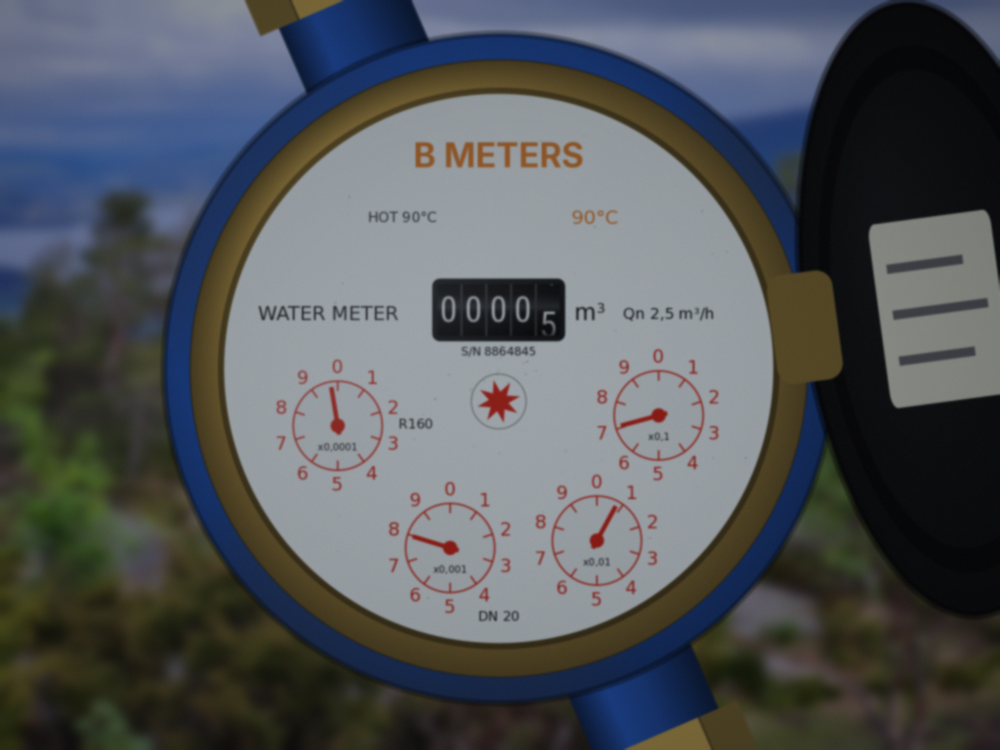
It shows 4.7079 m³
